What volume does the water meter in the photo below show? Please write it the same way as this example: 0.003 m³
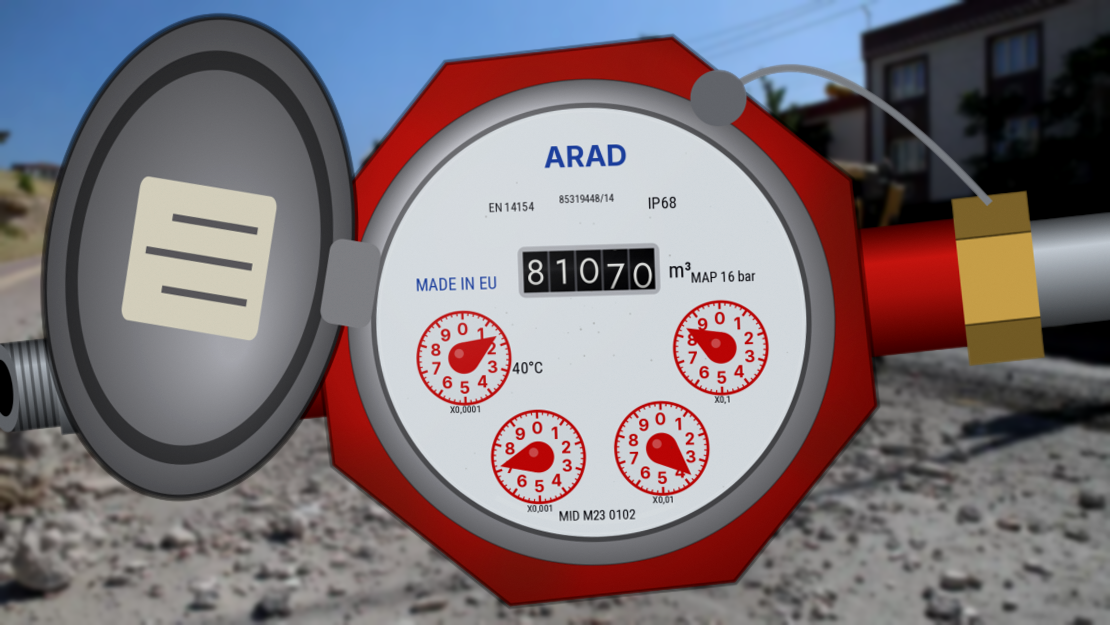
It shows 81069.8371 m³
